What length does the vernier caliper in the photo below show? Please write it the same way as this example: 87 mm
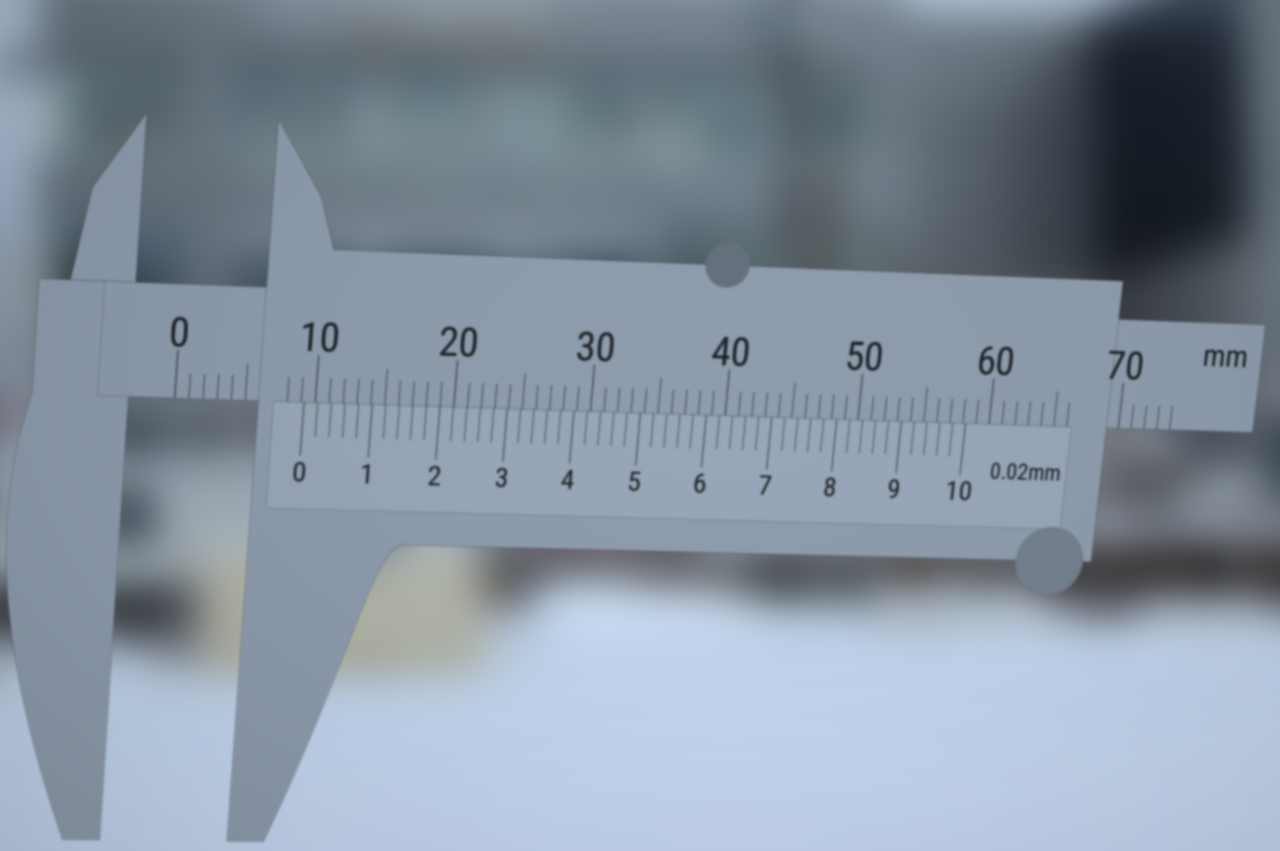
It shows 9.2 mm
